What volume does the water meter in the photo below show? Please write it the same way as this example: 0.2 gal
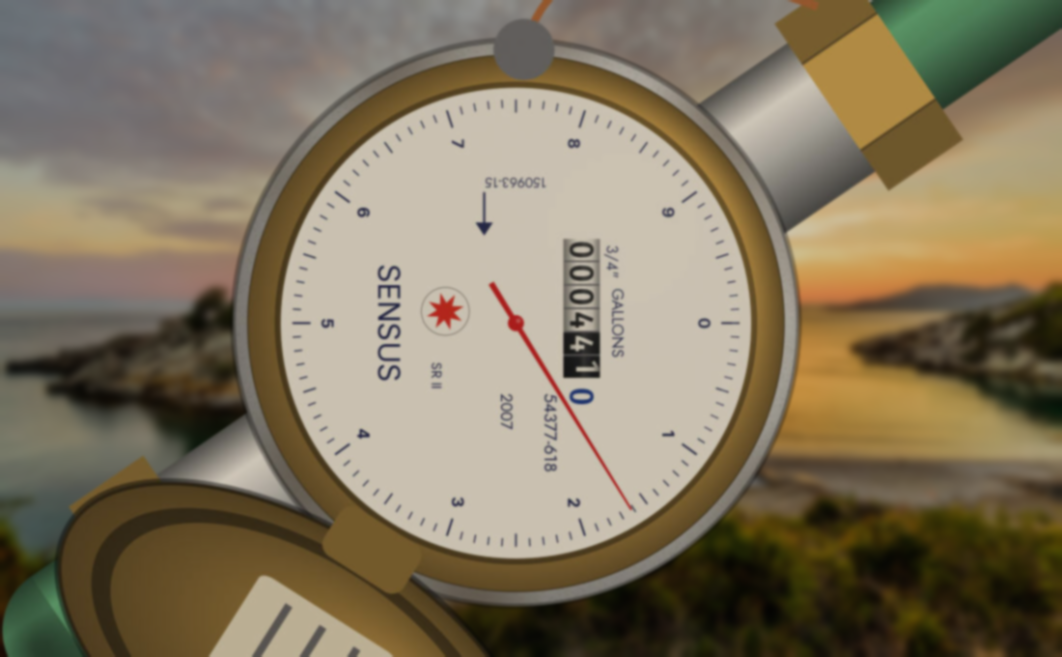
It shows 4411.6 gal
